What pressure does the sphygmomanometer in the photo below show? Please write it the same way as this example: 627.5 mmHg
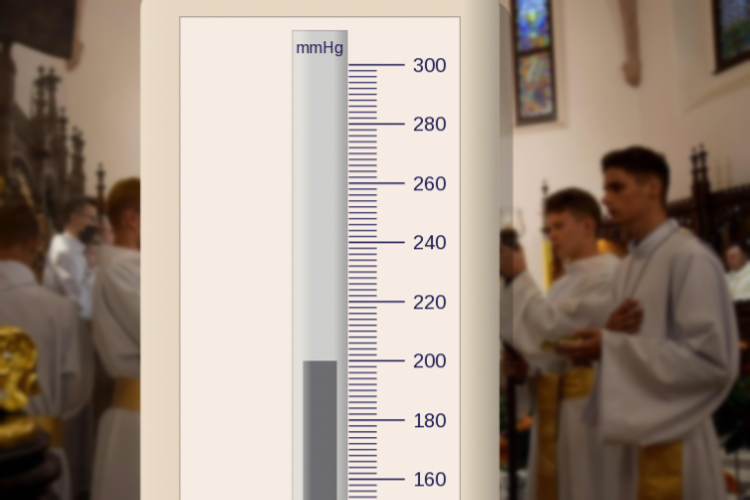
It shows 200 mmHg
